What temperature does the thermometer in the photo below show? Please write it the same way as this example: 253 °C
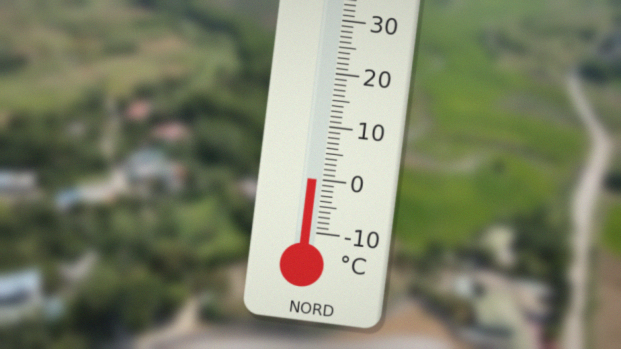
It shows 0 °C
